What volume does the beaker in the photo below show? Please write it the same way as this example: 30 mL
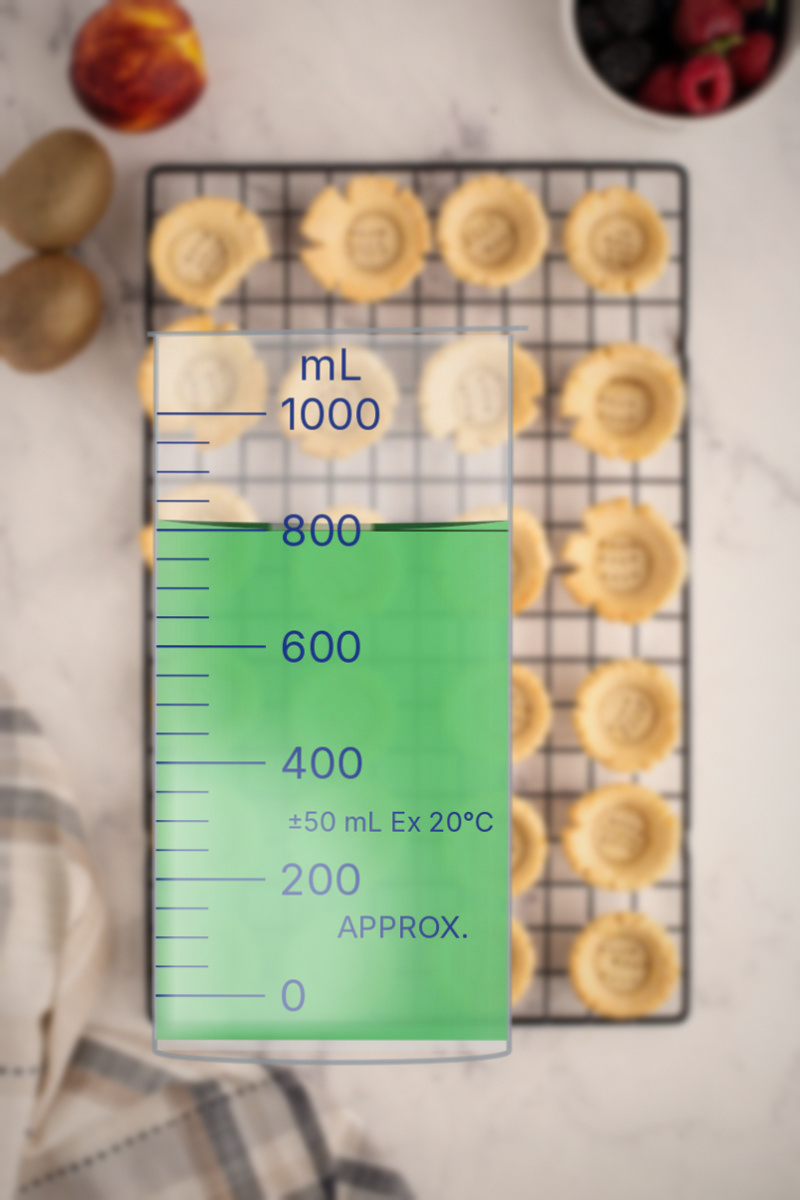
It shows 800 mL
